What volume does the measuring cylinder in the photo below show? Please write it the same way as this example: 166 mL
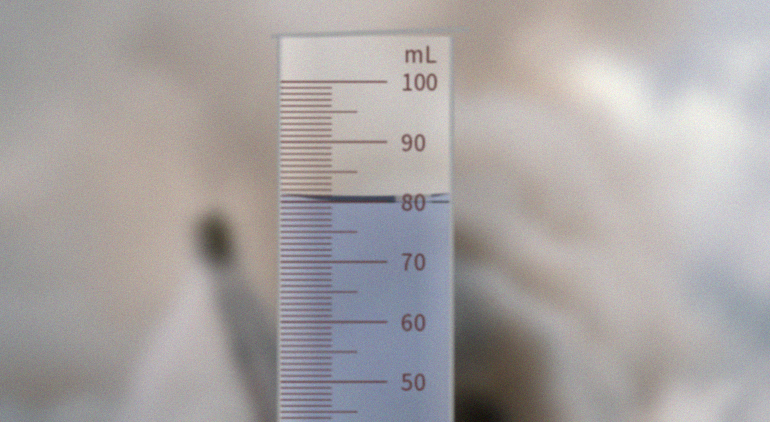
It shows 80 mL
